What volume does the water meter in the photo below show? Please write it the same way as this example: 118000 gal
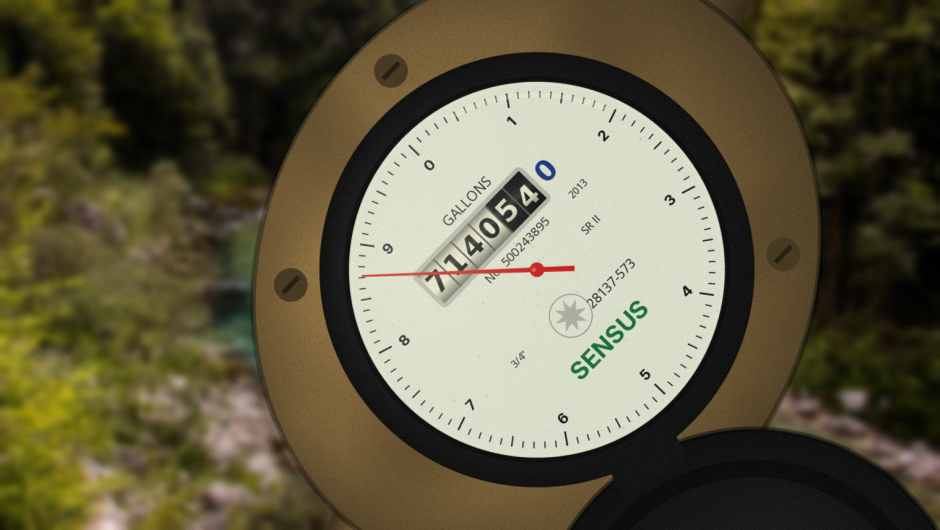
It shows 7140538.7 gal
